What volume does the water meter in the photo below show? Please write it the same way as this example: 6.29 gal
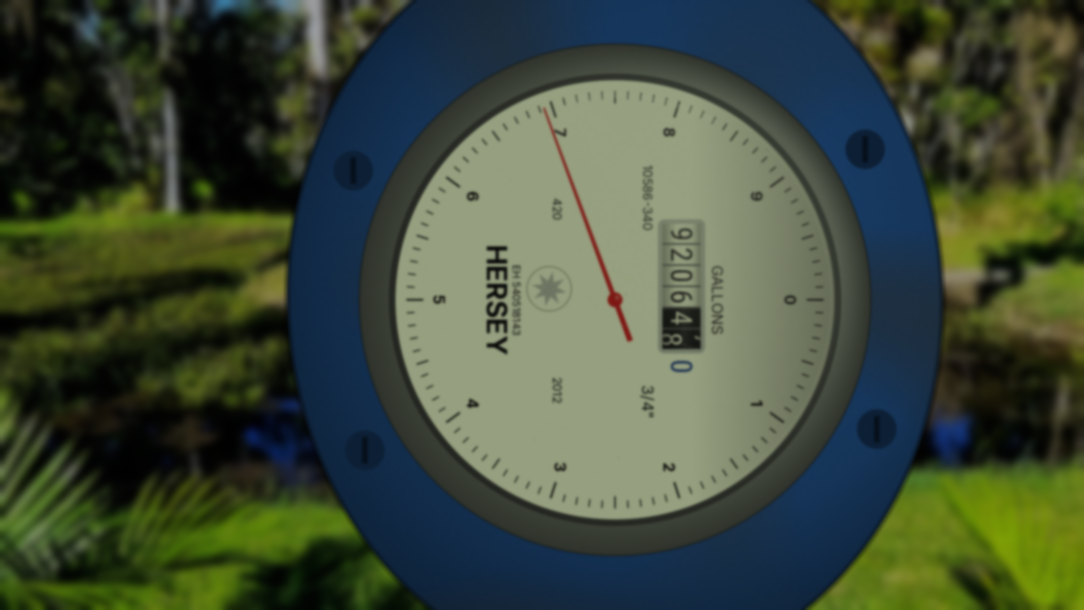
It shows 9206476.9 gal
